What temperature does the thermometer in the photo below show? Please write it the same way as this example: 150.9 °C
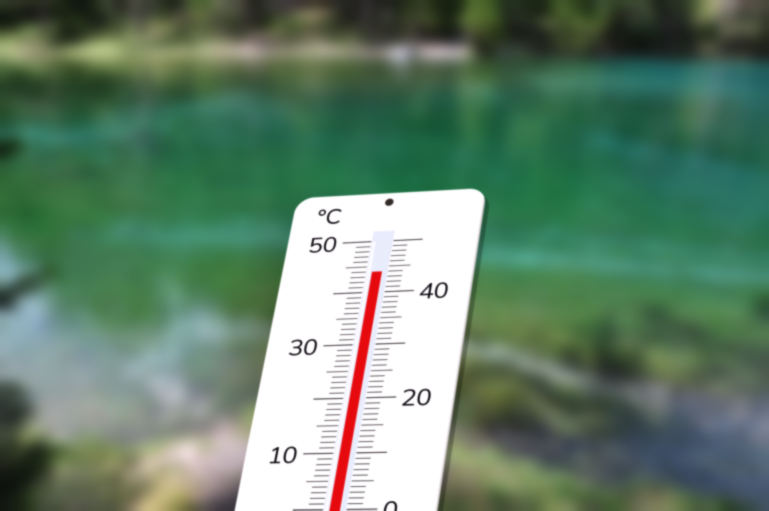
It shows 44 °C
